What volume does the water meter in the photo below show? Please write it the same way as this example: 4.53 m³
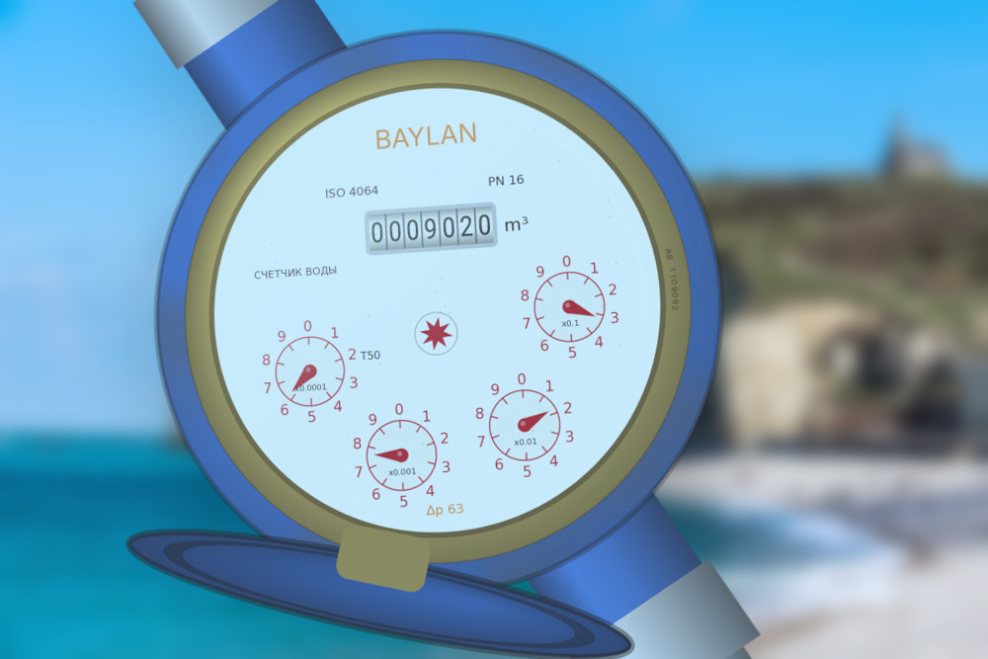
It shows 9020.3176 m³
